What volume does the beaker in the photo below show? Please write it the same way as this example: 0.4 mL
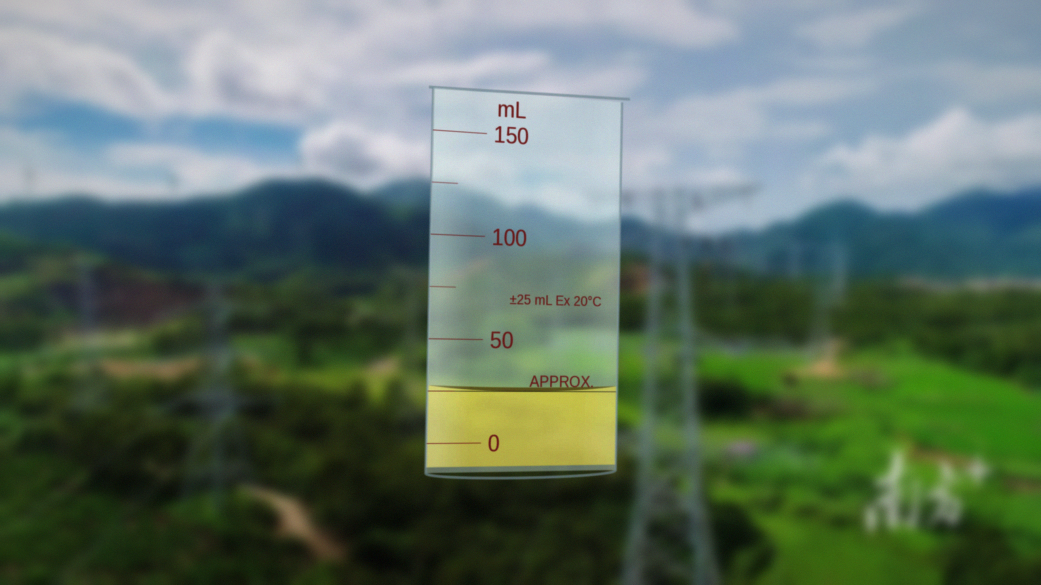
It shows 25 mL
